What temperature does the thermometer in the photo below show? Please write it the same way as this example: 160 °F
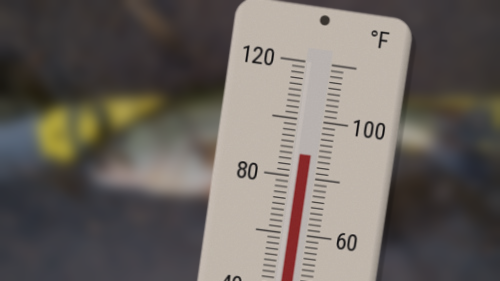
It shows 88 °F
